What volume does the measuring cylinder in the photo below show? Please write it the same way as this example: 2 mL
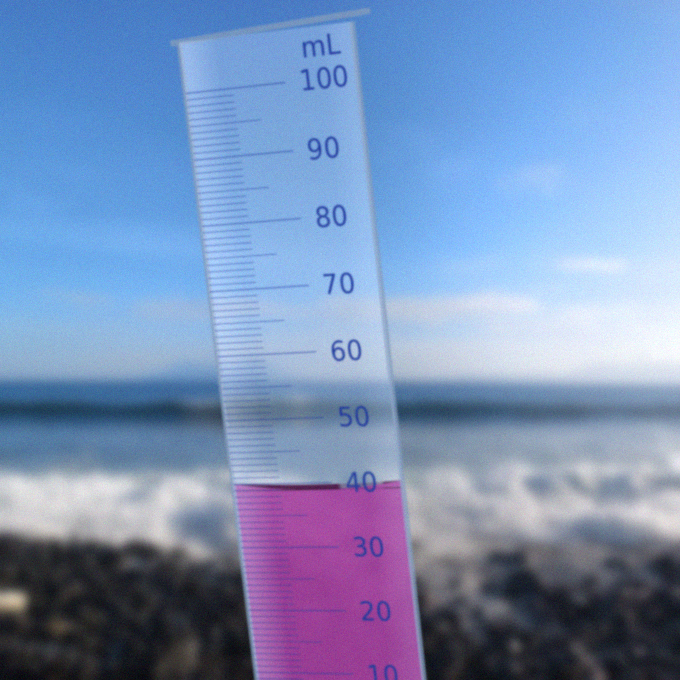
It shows 39 mL
